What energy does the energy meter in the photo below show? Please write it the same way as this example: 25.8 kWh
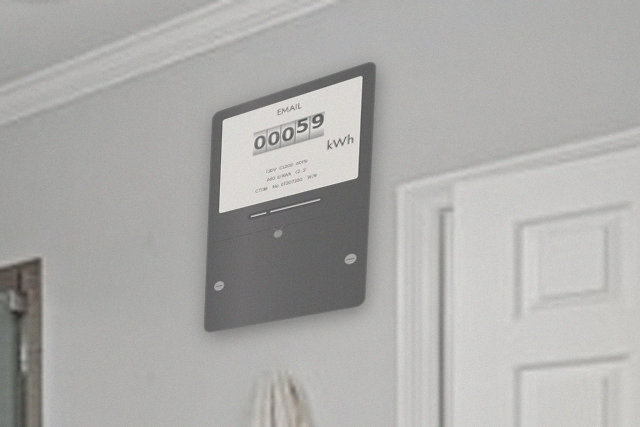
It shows 59 kWh
